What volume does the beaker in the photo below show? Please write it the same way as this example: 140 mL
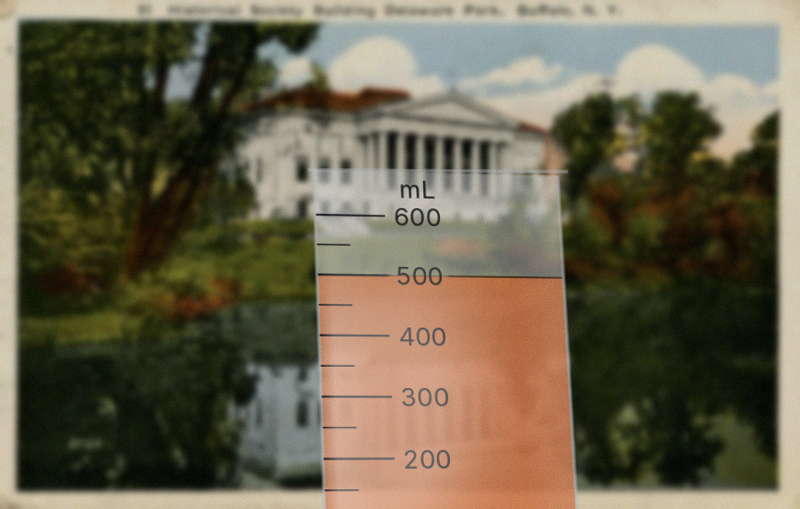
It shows 500 mL
